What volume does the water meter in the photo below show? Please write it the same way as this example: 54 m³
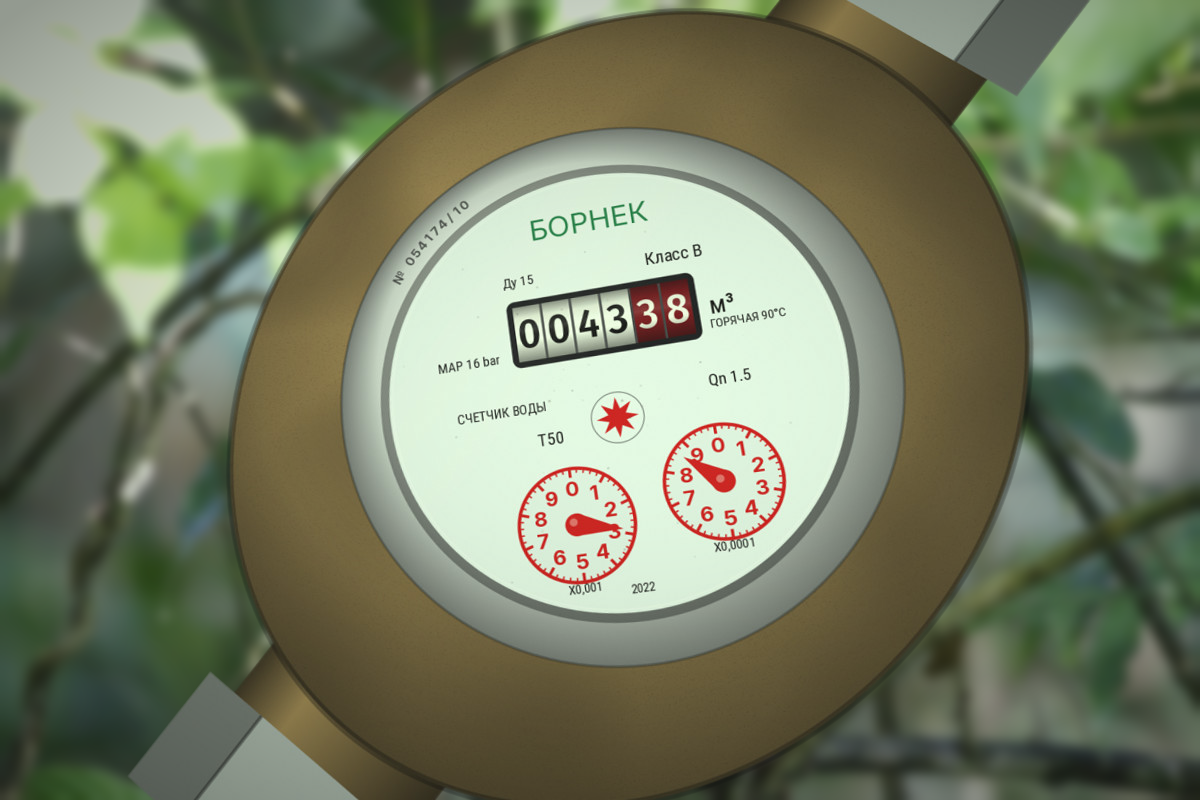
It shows 43.3828 m³
